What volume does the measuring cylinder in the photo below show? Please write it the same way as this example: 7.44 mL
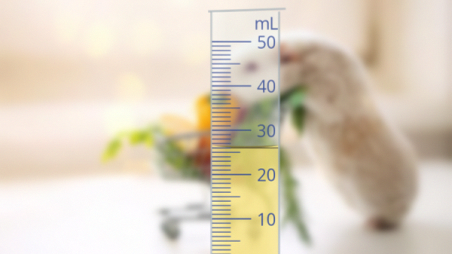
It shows 26 mL
